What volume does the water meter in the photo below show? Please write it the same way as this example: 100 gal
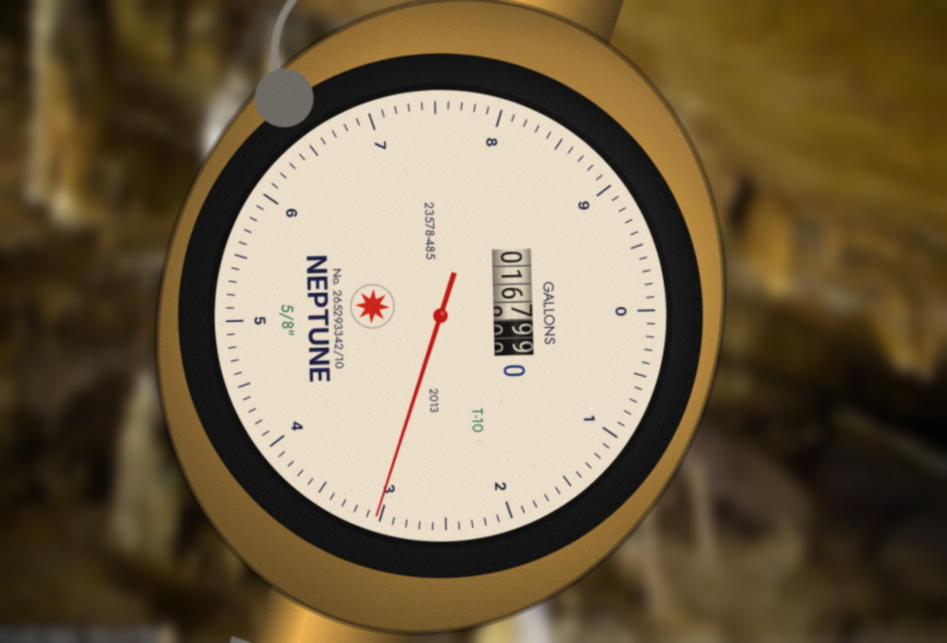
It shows 167993.0 gal
